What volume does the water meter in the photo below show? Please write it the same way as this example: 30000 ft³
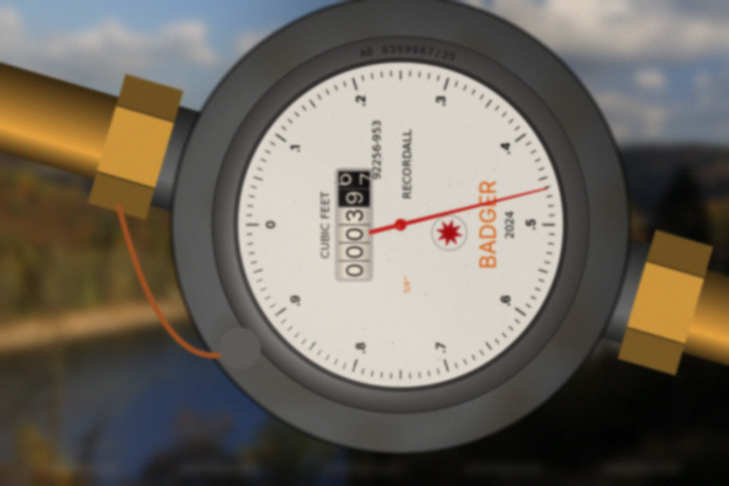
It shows 396.46 ft³
